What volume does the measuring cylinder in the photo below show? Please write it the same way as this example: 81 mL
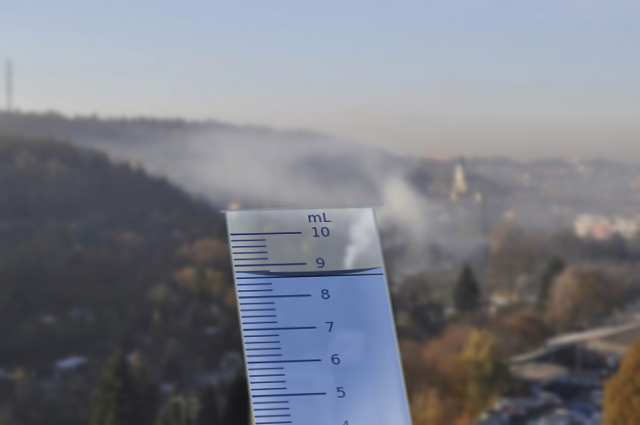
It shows 8.6 mL
